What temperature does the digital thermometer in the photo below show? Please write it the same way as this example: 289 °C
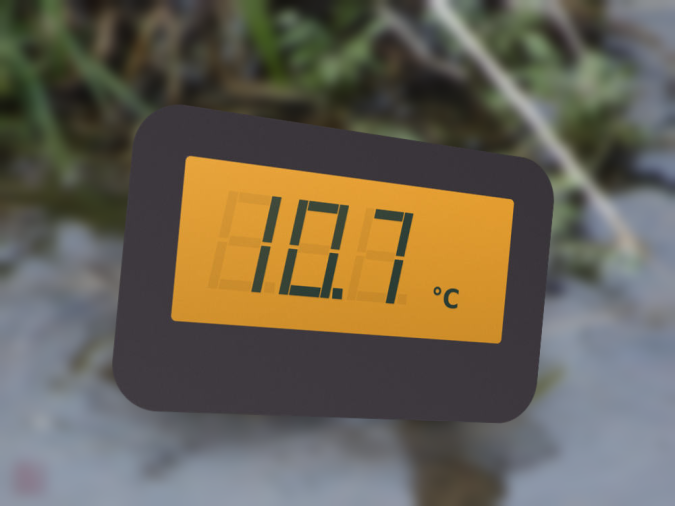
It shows 10.7 °C
